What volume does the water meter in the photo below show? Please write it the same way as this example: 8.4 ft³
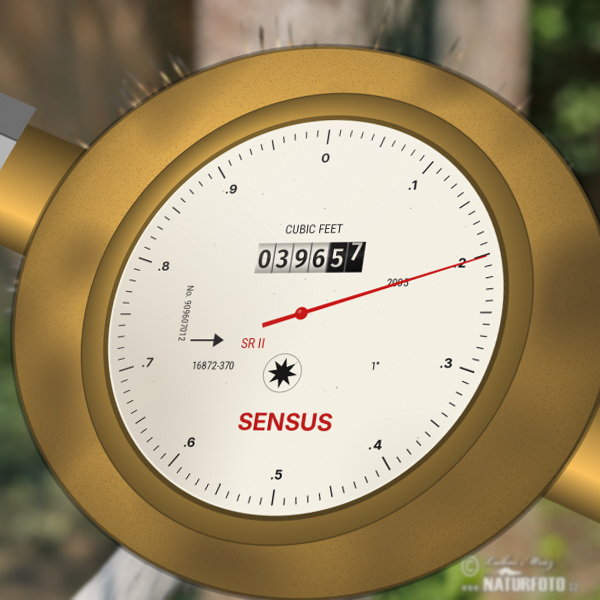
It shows 39657.20 ft³
